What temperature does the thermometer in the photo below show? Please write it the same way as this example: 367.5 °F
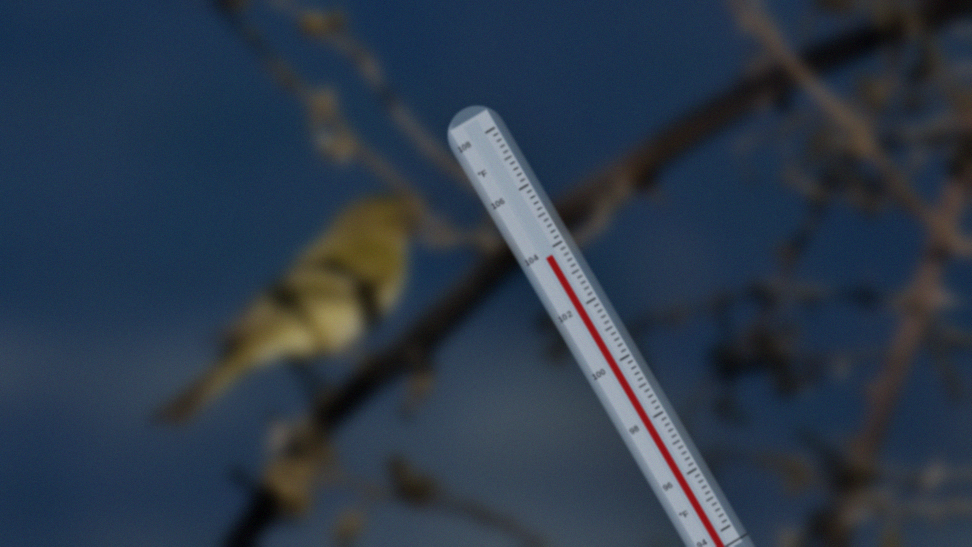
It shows 103.8 °F
